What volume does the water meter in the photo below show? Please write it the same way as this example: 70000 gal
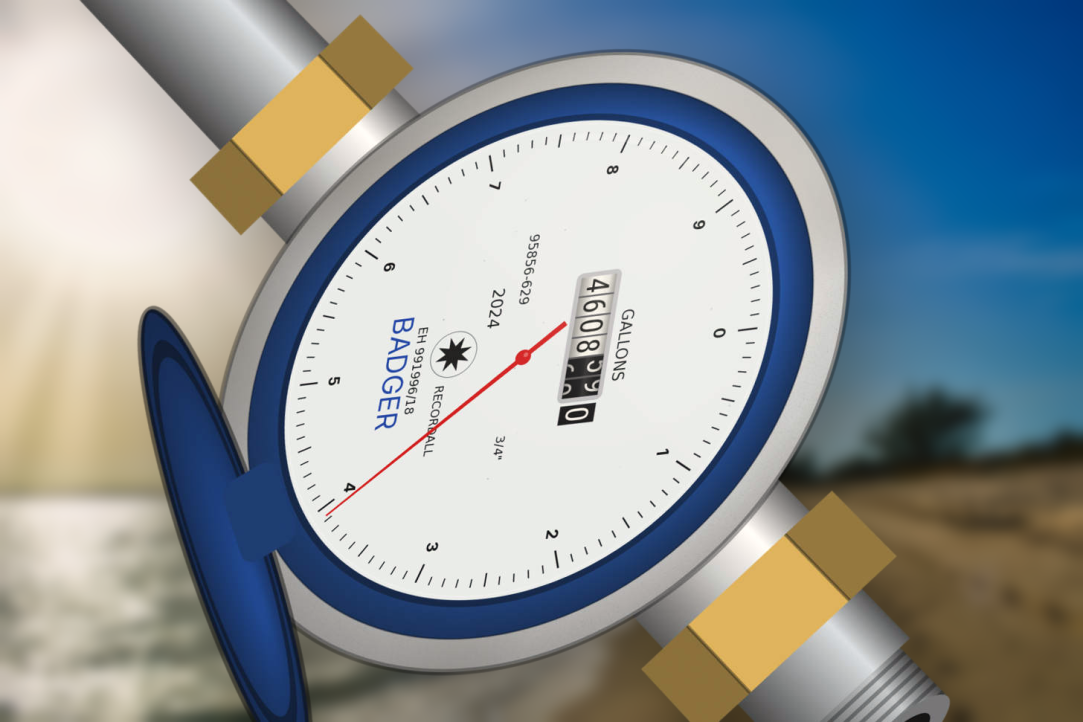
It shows 4608593.9 gal
